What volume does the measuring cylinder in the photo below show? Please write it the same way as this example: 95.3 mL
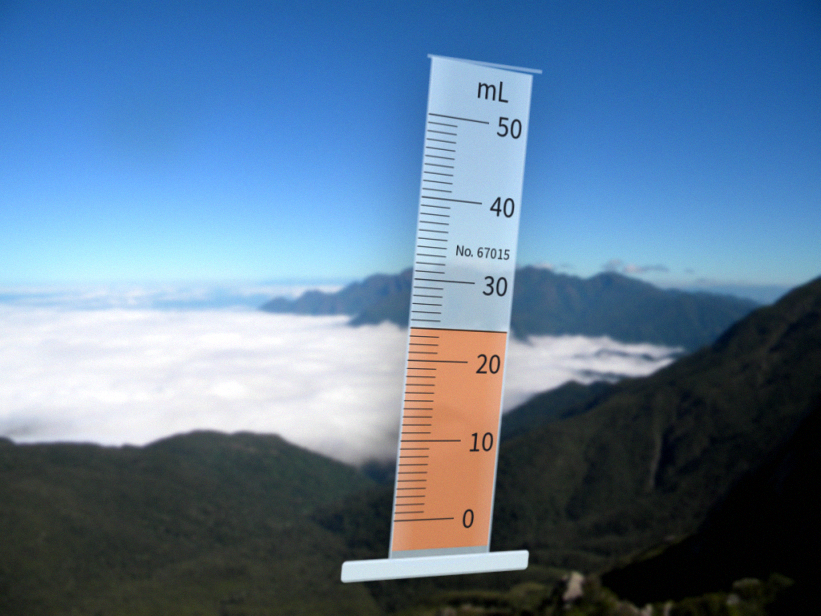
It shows 24 mL
